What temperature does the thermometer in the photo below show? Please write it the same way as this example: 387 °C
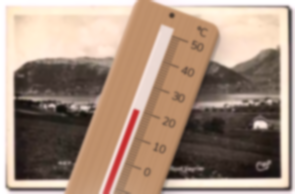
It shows 20 °C
